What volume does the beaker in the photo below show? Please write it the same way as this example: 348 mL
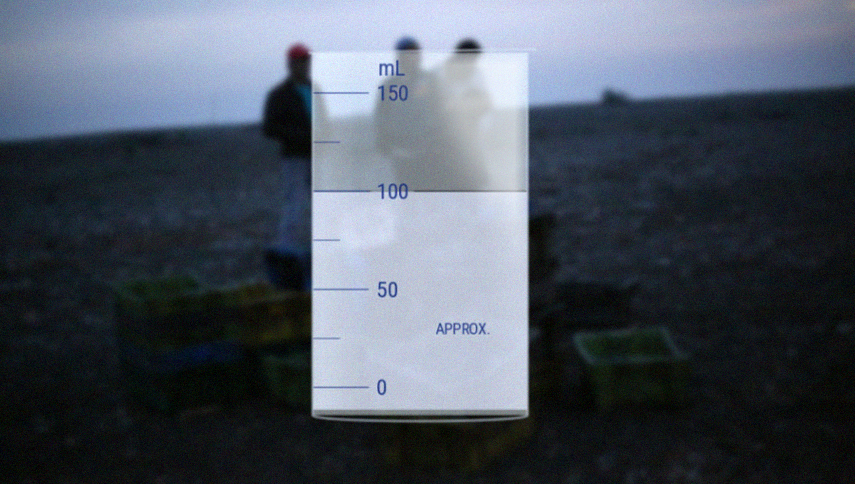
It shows 100 mL
